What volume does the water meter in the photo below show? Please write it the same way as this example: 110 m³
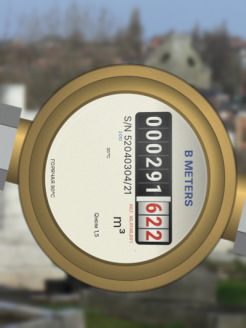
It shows 291.622 m³
